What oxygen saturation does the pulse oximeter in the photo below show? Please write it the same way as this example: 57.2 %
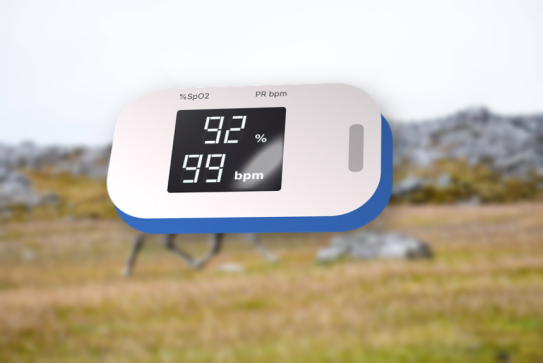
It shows 92 %
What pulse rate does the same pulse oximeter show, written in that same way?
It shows 99 bpm
